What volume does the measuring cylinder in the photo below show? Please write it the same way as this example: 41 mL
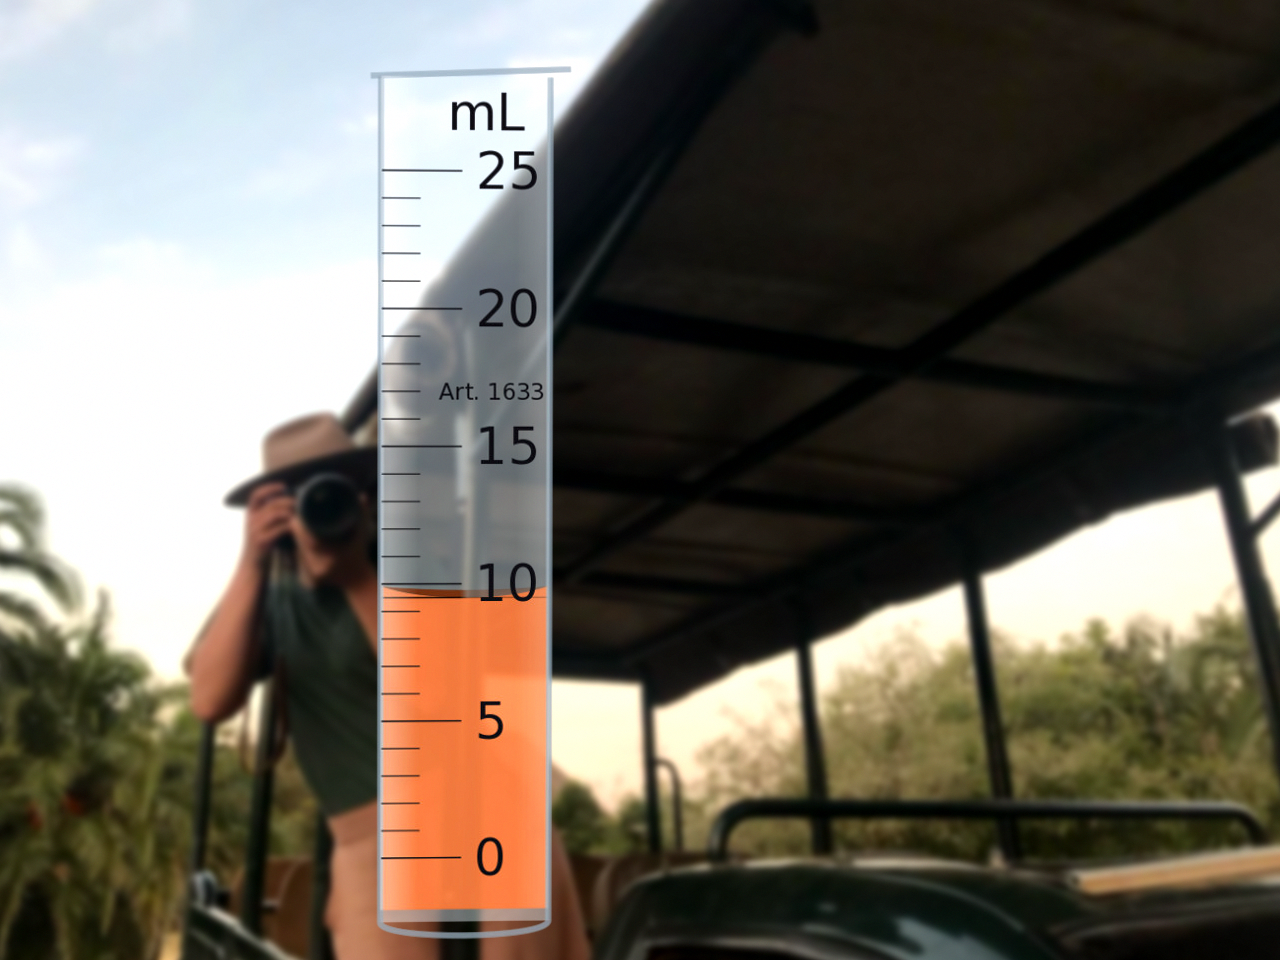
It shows 9.5 mL
